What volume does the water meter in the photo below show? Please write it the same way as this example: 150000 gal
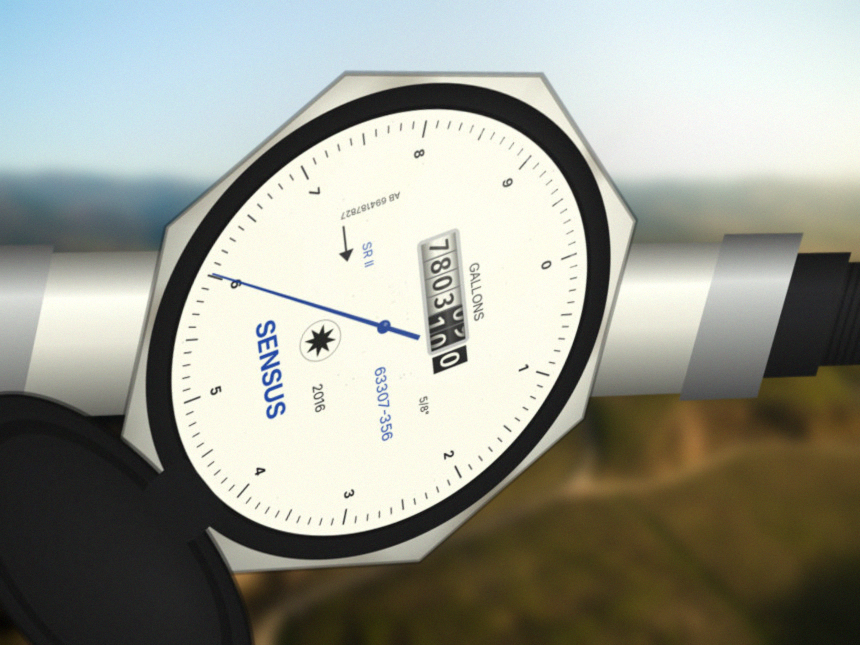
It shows 7803096.0 gal
